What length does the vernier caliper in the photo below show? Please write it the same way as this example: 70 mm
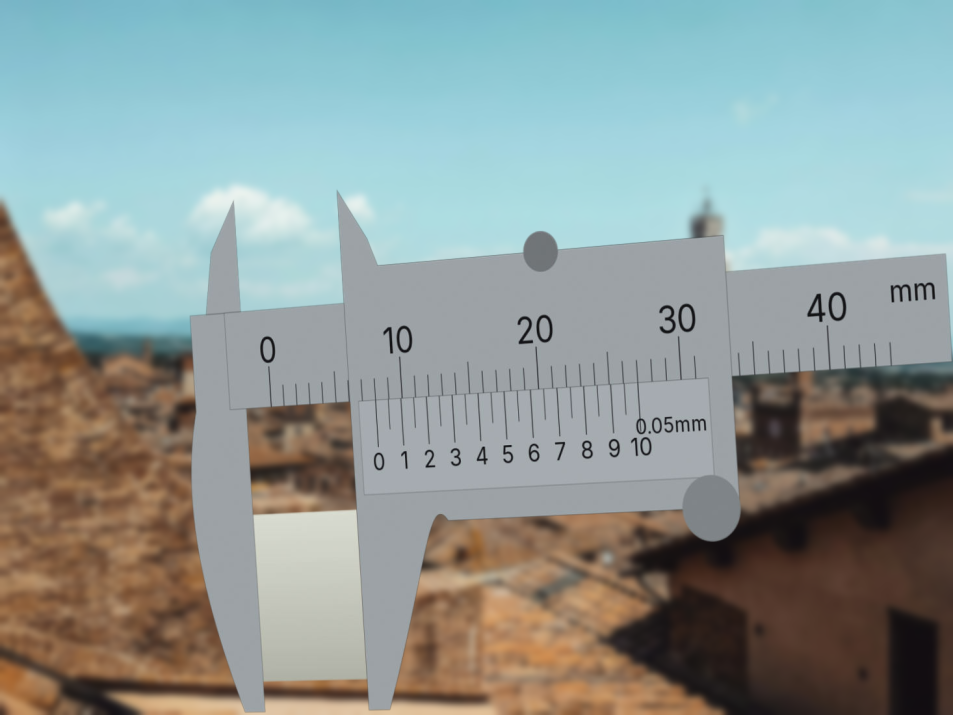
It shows 8.0 mm
